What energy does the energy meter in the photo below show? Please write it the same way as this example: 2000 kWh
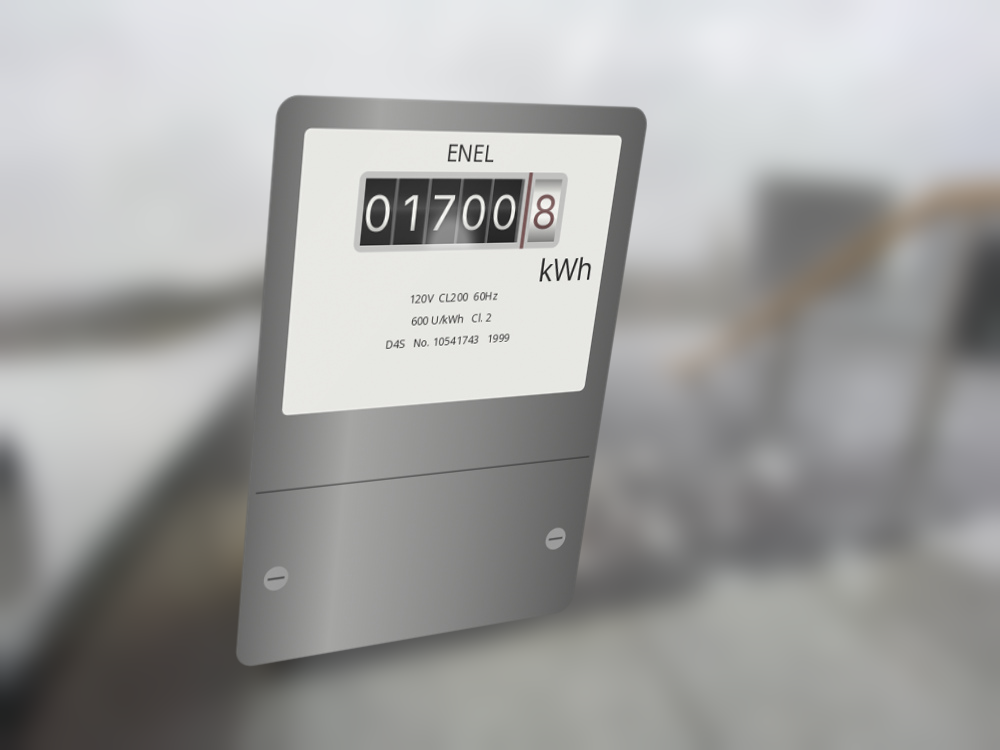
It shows 1700.8 kWh
